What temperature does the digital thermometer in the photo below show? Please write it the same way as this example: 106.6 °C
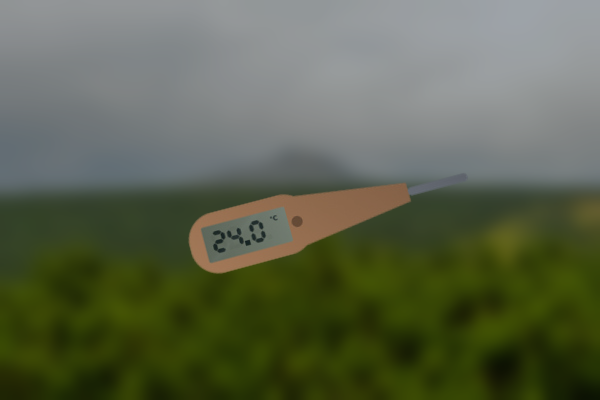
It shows 24.0 °C
